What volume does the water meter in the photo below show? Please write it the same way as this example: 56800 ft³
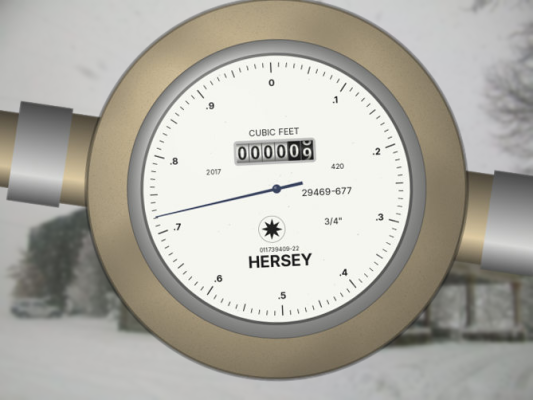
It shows 8.72 ft³
